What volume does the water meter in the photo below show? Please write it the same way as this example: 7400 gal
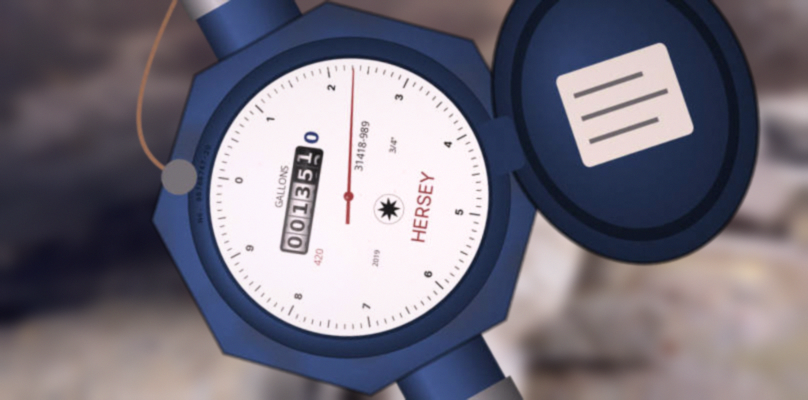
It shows 13512.3 gal
